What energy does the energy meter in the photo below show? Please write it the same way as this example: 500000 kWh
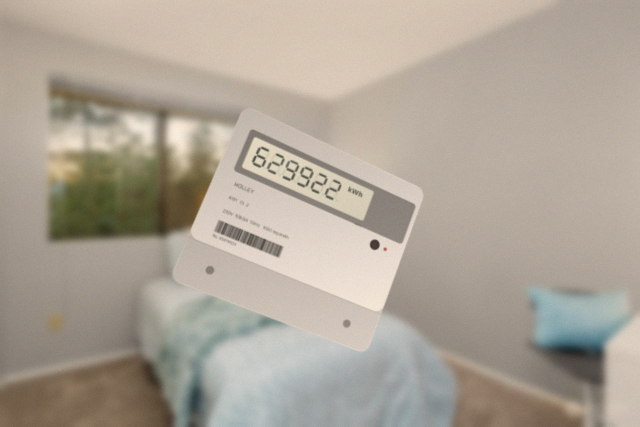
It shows 629922 kWh
